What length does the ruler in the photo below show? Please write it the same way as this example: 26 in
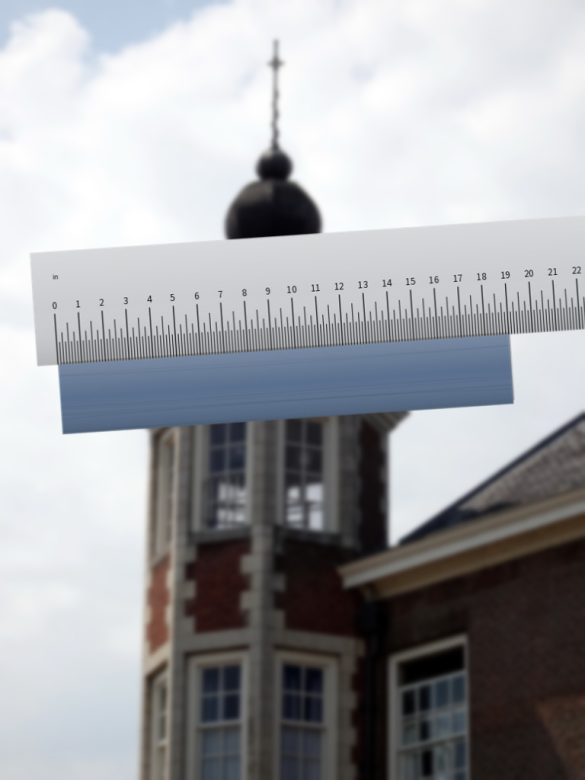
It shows 19 in
